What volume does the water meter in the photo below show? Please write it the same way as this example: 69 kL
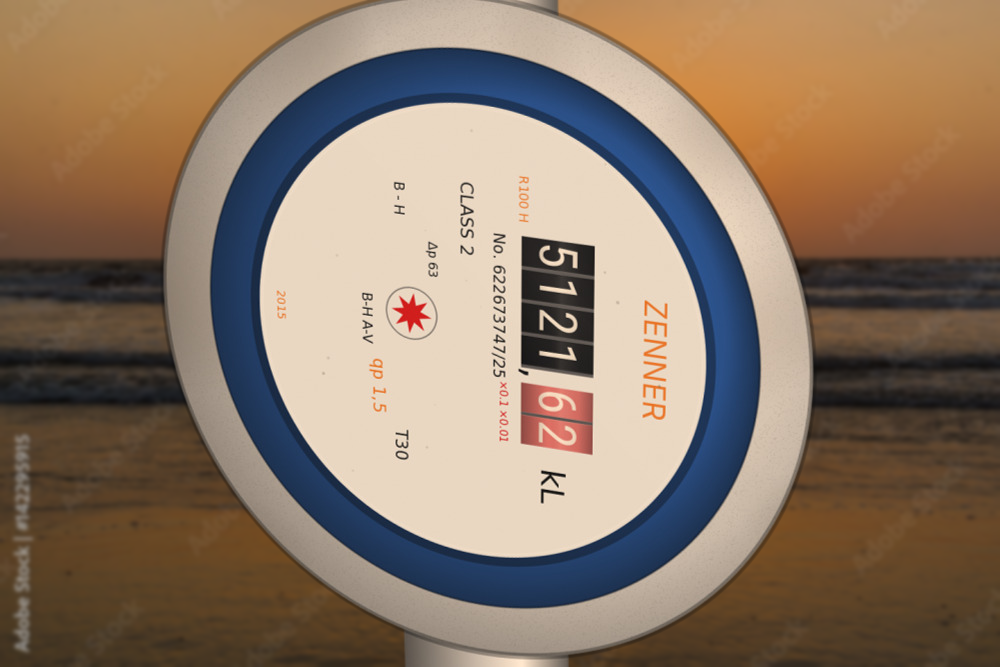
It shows 5121.62 kL
